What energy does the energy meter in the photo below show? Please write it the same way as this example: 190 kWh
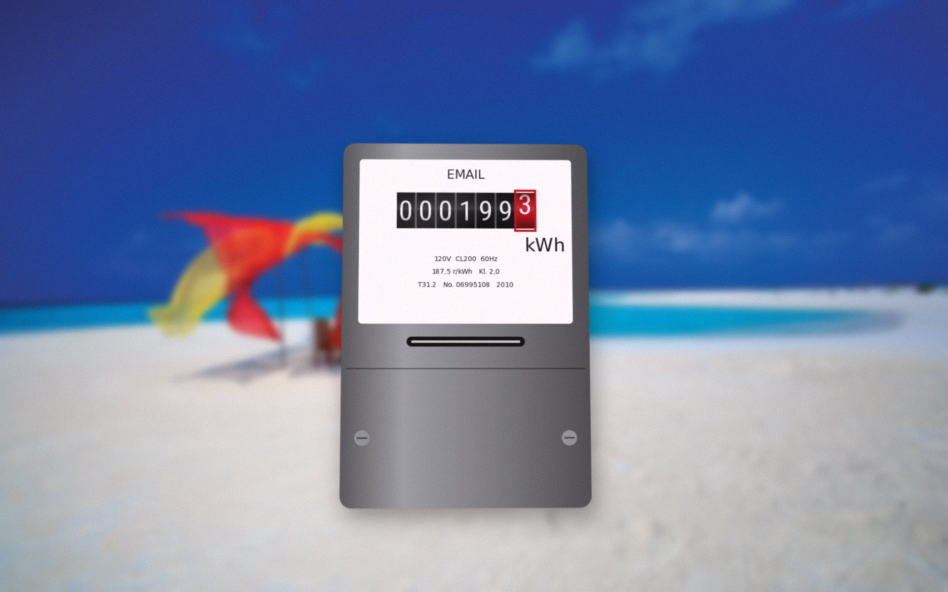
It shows 199.3 kWh
